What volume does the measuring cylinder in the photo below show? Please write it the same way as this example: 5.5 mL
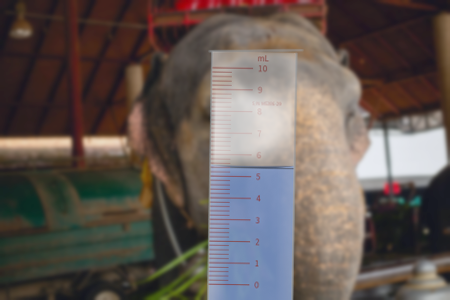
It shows 5.4 mL
